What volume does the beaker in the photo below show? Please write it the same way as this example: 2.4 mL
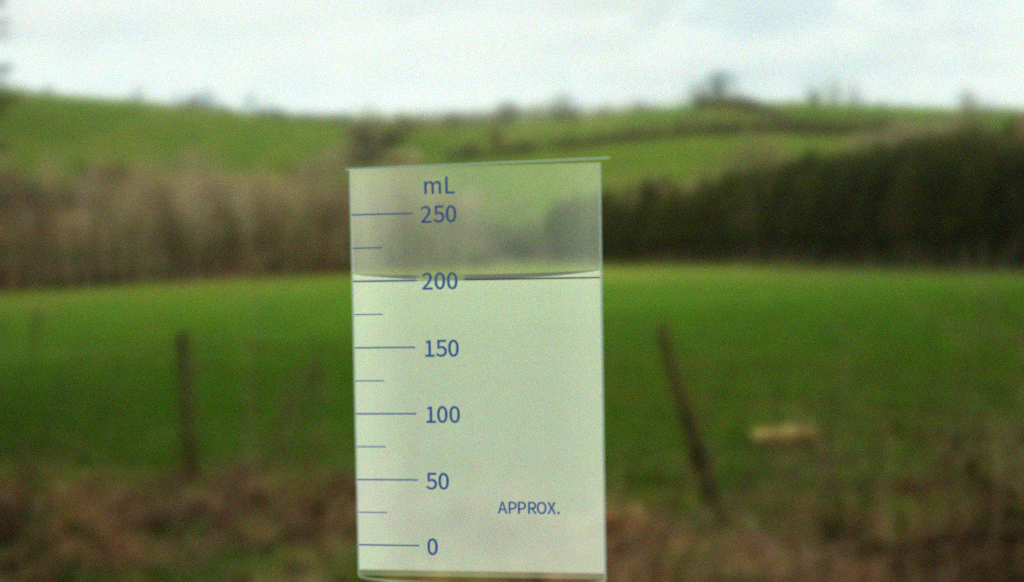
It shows 200 mL
